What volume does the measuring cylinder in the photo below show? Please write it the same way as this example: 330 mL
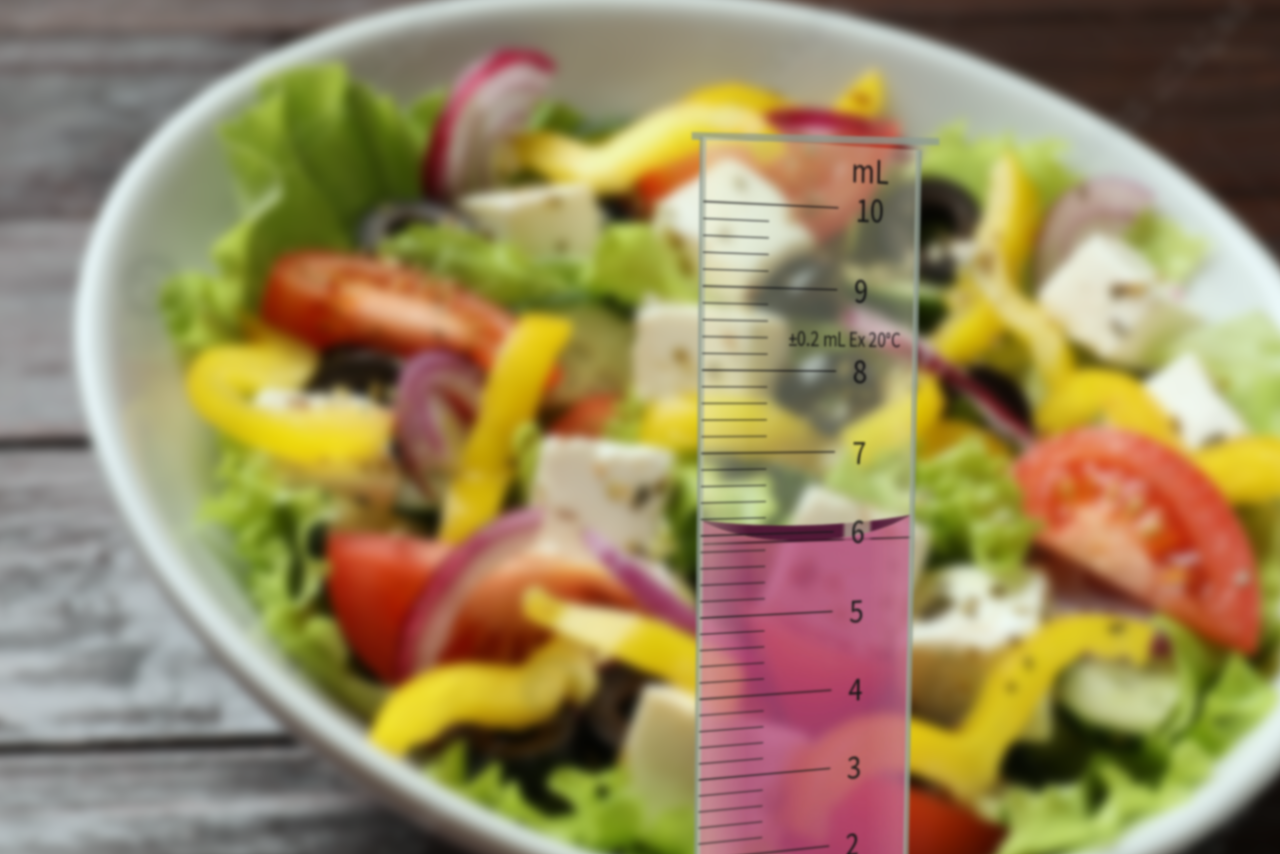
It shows 5.9 mL
